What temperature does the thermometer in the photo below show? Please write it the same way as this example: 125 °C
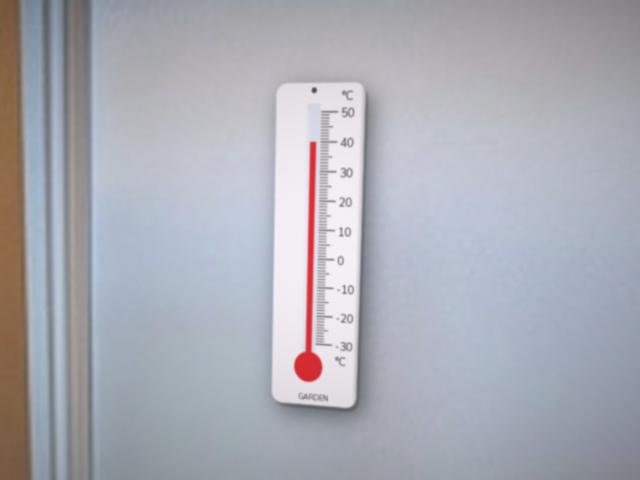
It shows 40 °C
